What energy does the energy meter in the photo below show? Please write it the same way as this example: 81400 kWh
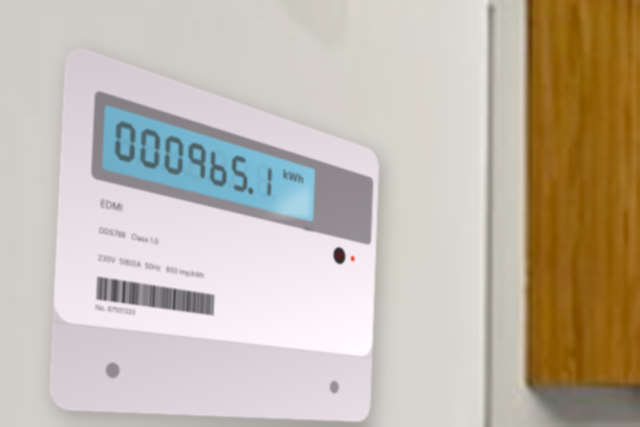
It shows 965.1 kWh
